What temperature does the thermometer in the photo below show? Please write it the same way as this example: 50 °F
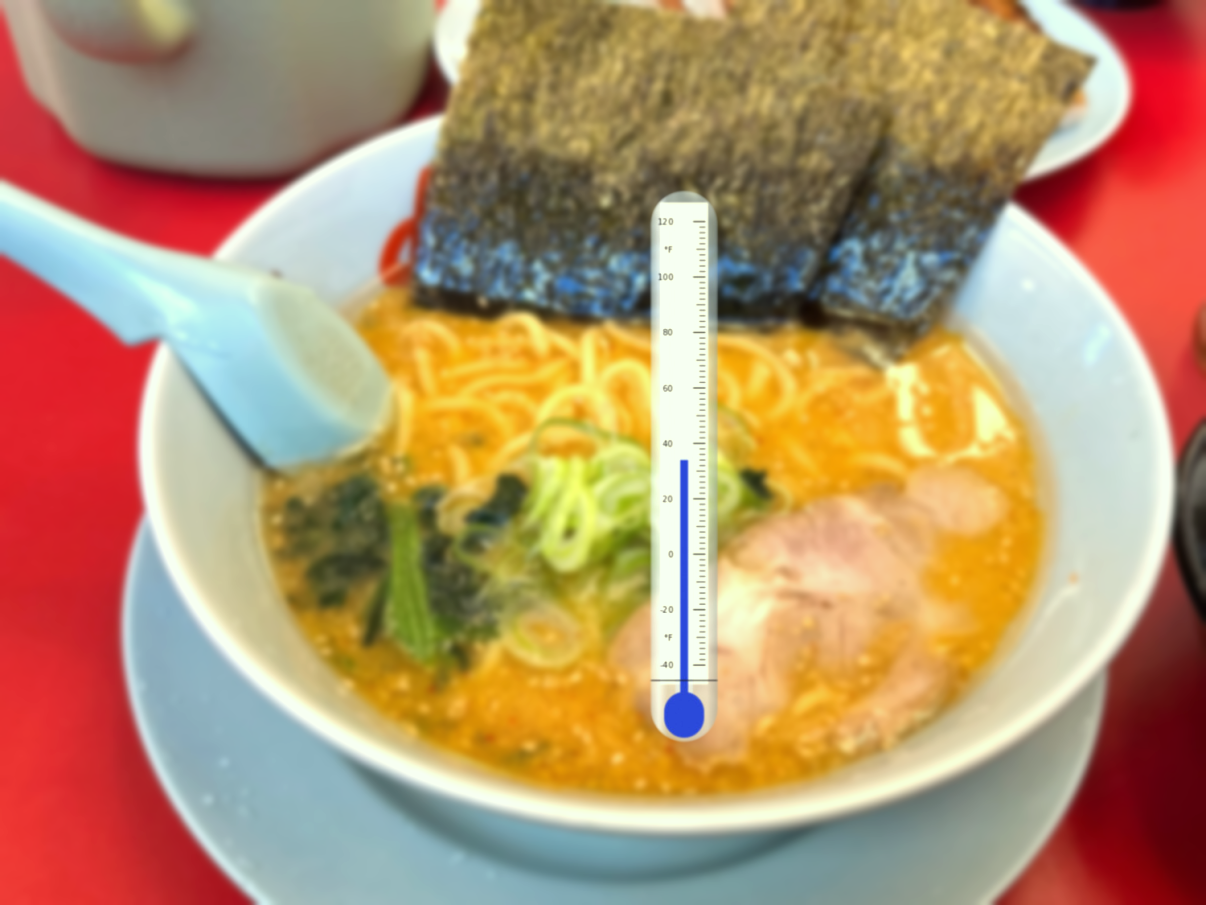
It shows 34 °F
